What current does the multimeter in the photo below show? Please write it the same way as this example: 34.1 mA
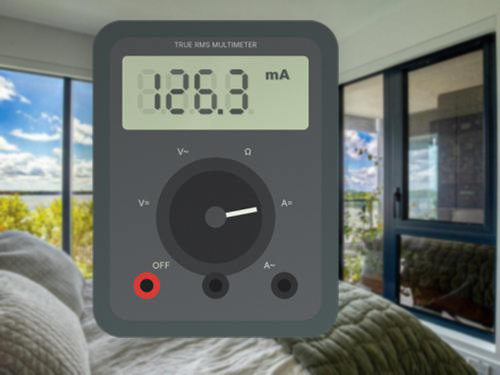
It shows 126.3 mA
